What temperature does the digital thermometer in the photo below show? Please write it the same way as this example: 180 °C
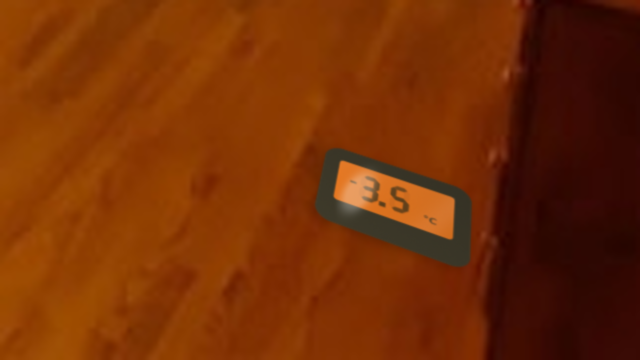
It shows -3.5 °C
